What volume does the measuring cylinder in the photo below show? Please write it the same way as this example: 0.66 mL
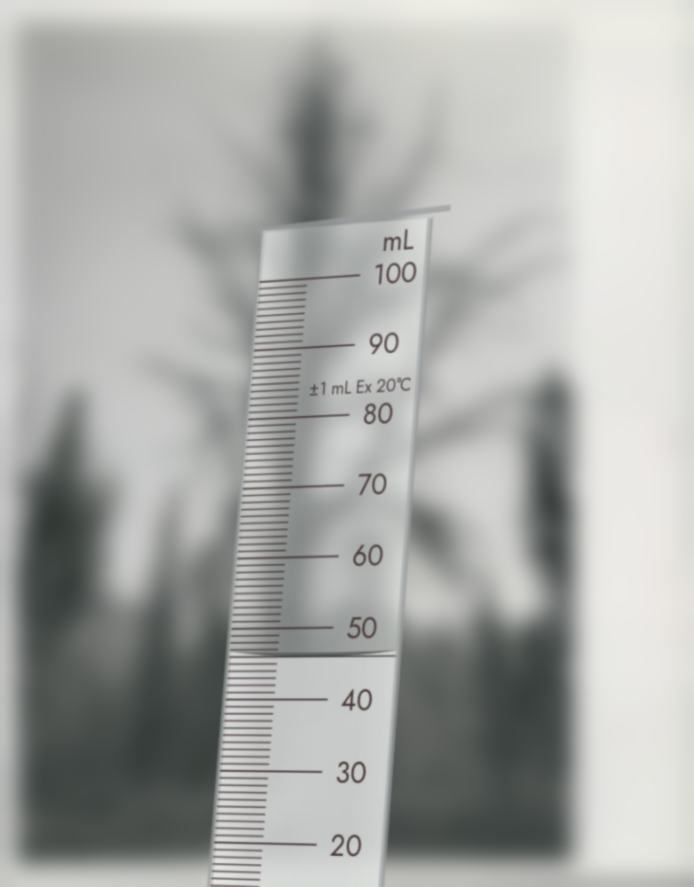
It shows 46 mL
